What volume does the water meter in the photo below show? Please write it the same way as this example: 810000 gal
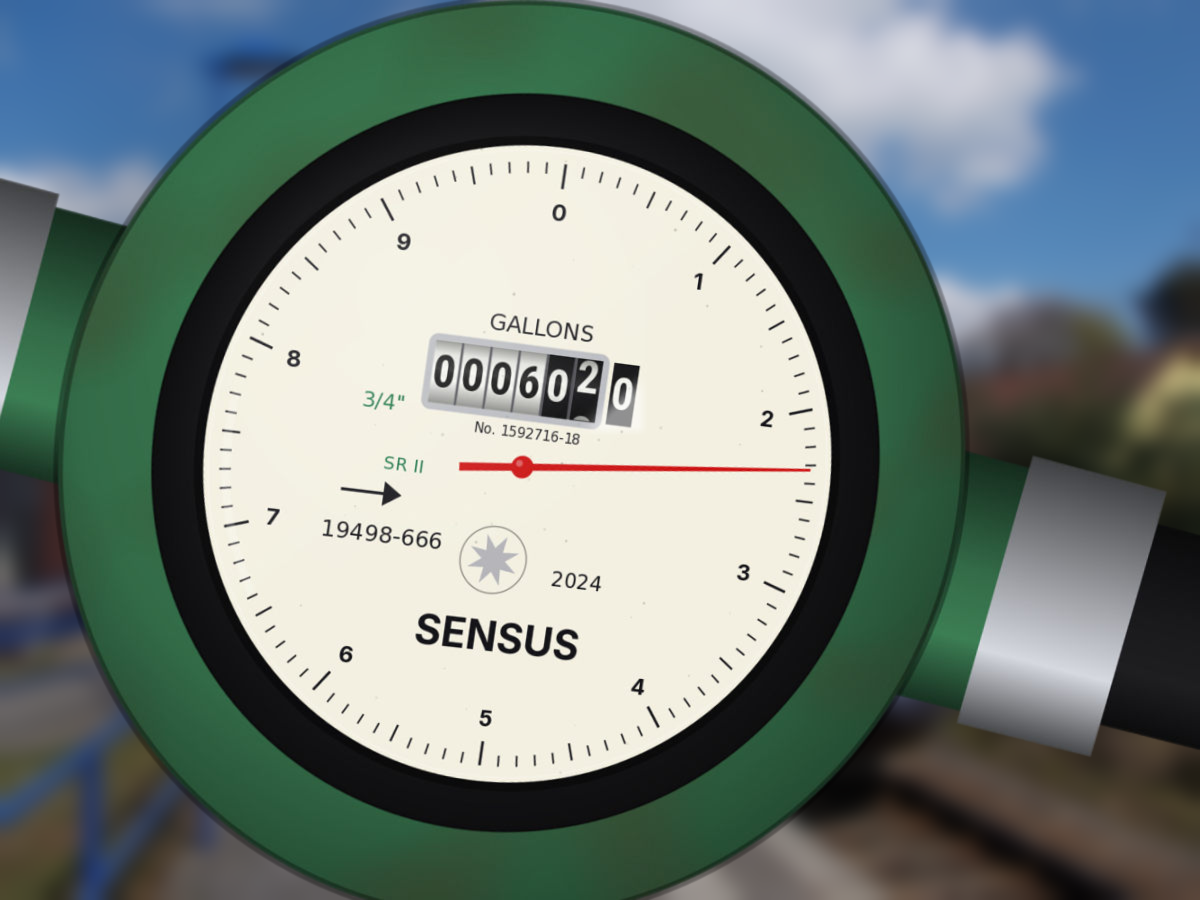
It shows 6022.3 gal
